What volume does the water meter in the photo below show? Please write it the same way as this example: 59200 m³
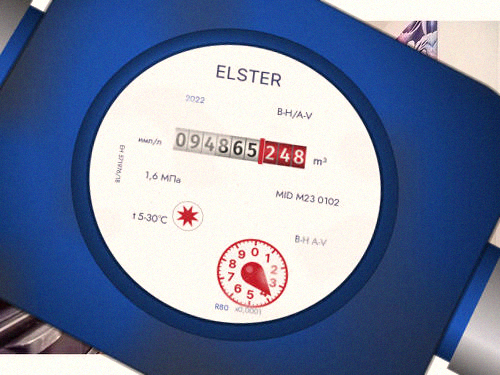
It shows 94865.2483 m³
